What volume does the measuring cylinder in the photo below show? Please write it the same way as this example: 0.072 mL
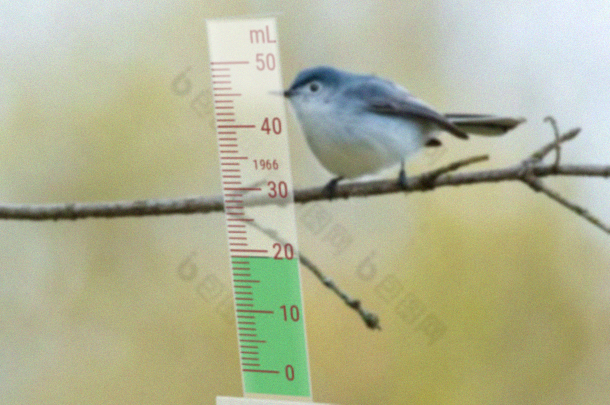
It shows 19 mL
